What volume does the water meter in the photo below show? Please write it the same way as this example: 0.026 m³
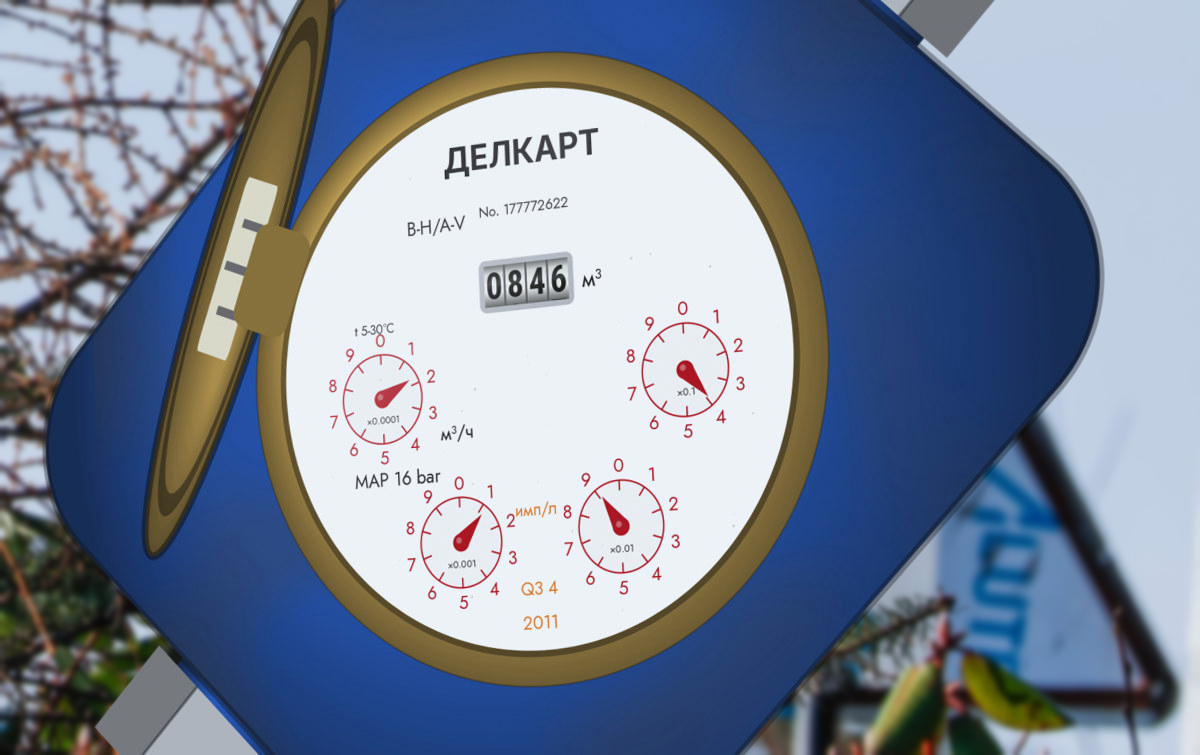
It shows 846.3911 m³
